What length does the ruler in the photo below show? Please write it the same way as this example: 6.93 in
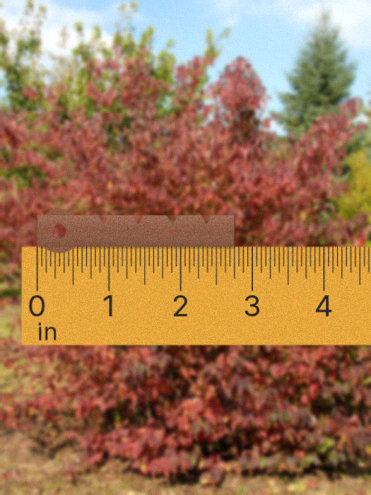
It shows 2.75 in
